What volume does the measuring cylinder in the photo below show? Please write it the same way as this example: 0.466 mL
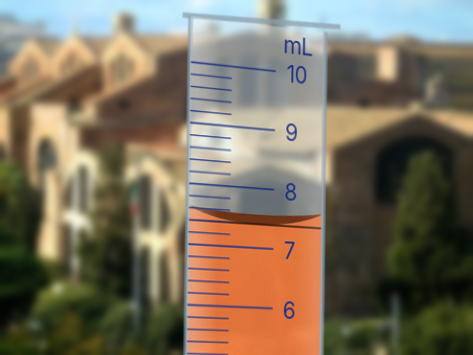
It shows 7.4 mL
